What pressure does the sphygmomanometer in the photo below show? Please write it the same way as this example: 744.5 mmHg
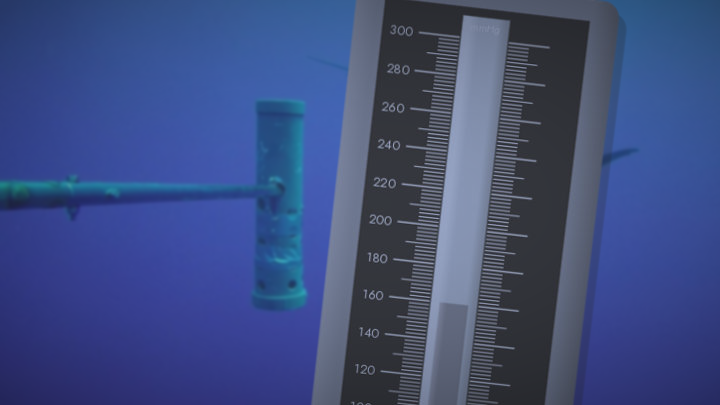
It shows 160 mmHg
